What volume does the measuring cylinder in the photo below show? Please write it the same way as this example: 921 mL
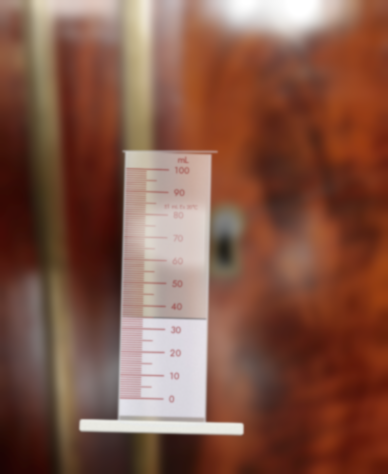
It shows 35 mL
